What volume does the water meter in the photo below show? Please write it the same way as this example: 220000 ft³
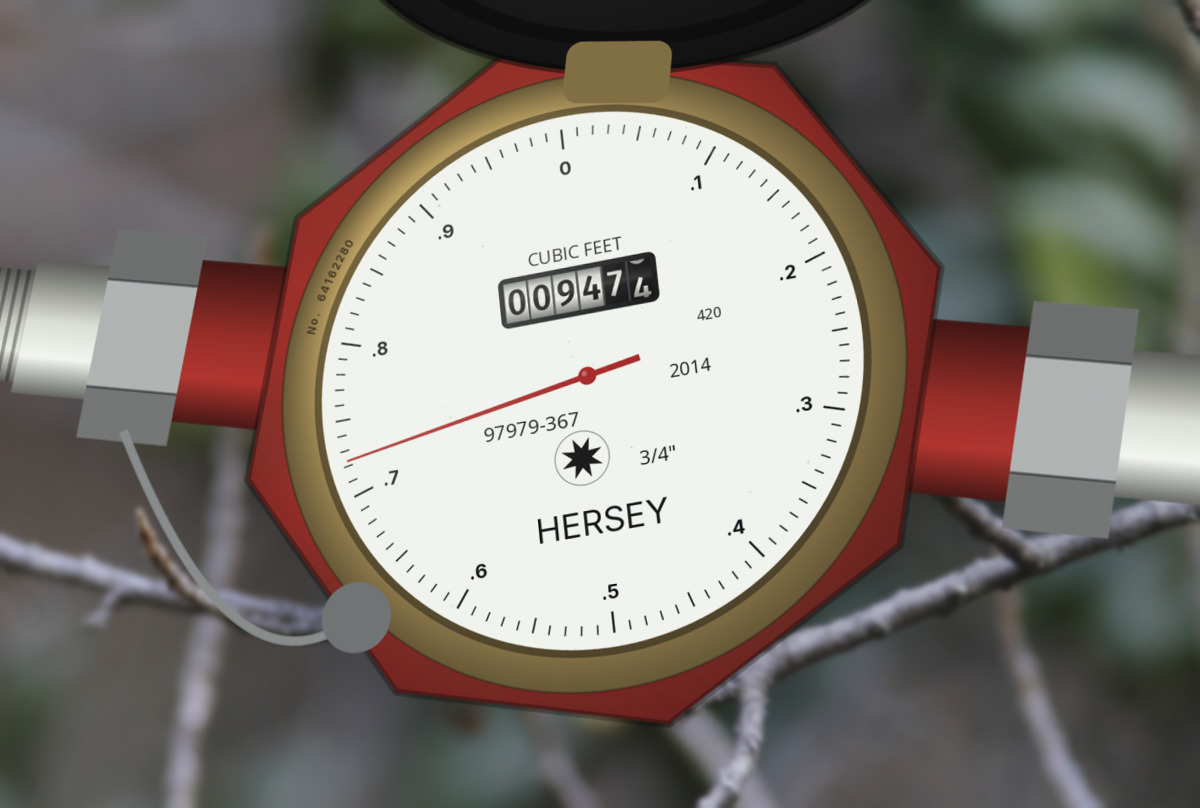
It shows 9473.72 ft³
